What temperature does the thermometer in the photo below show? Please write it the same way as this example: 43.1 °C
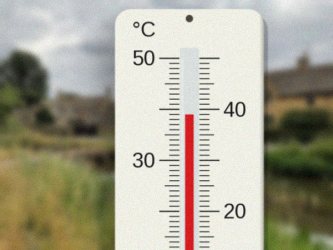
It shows 39 °C
